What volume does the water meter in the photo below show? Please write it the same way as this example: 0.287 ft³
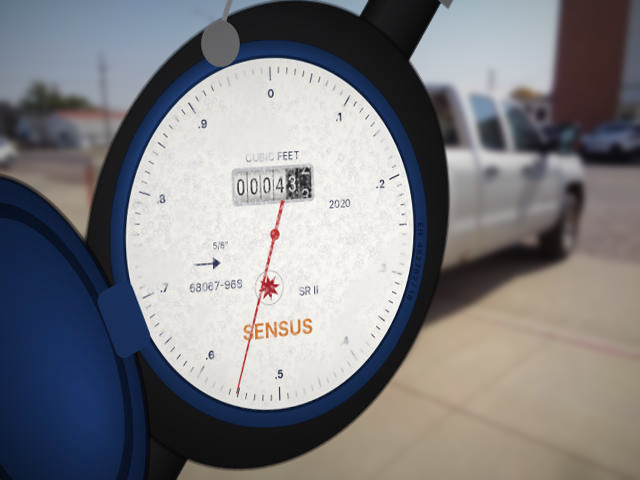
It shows 432.55 ft³
